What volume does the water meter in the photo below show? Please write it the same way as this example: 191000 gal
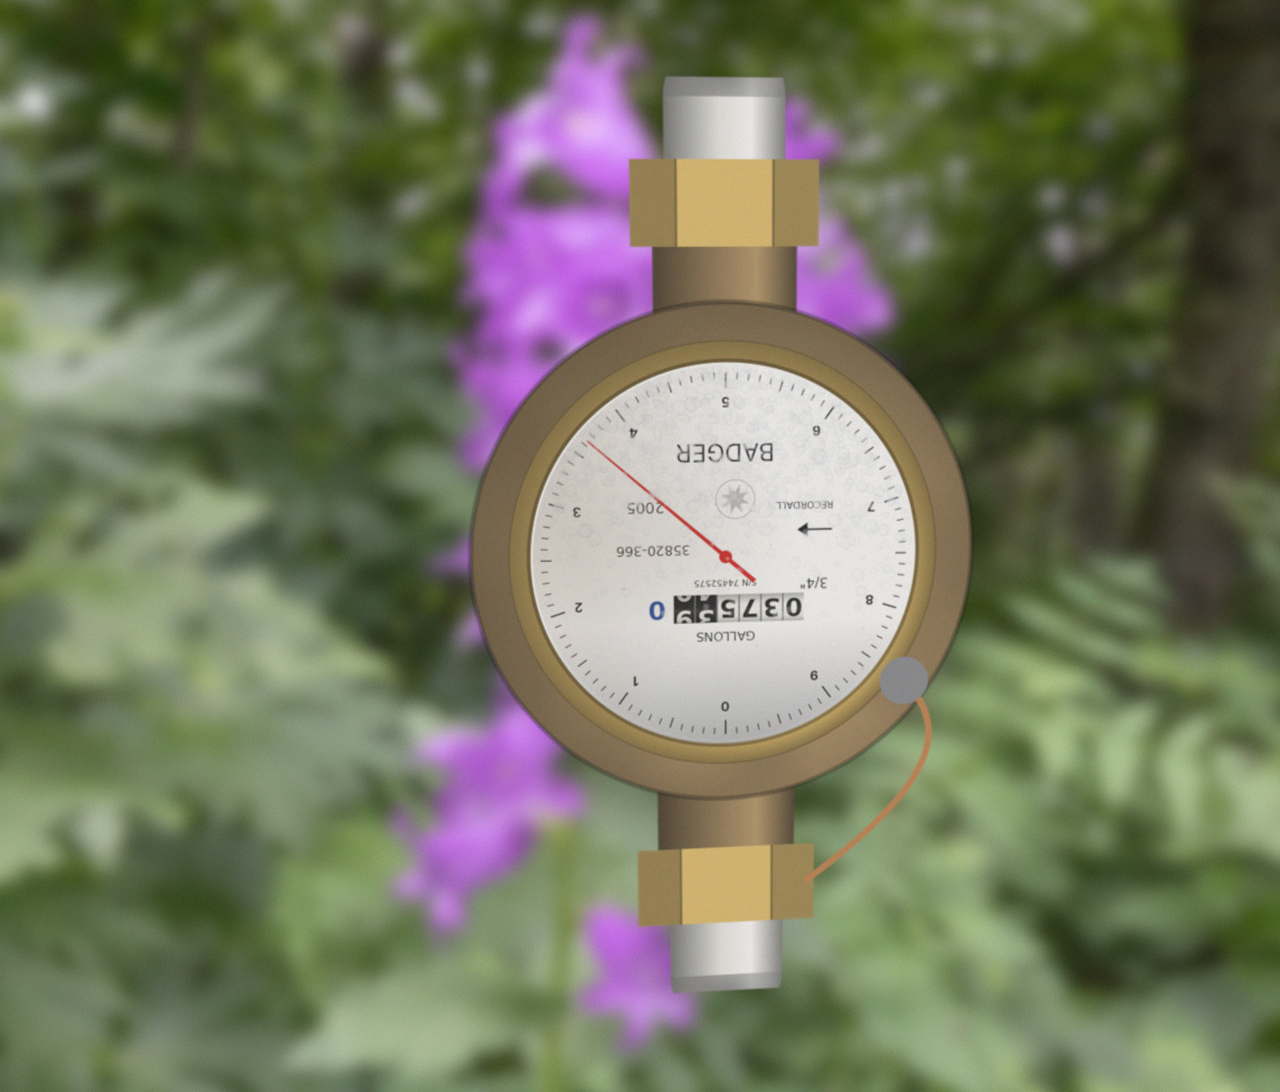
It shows 375393.6 gal
